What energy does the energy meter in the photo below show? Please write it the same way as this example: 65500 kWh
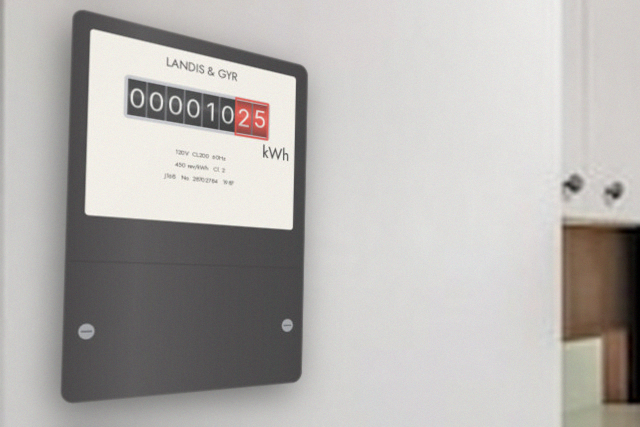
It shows 10.25 kWh
